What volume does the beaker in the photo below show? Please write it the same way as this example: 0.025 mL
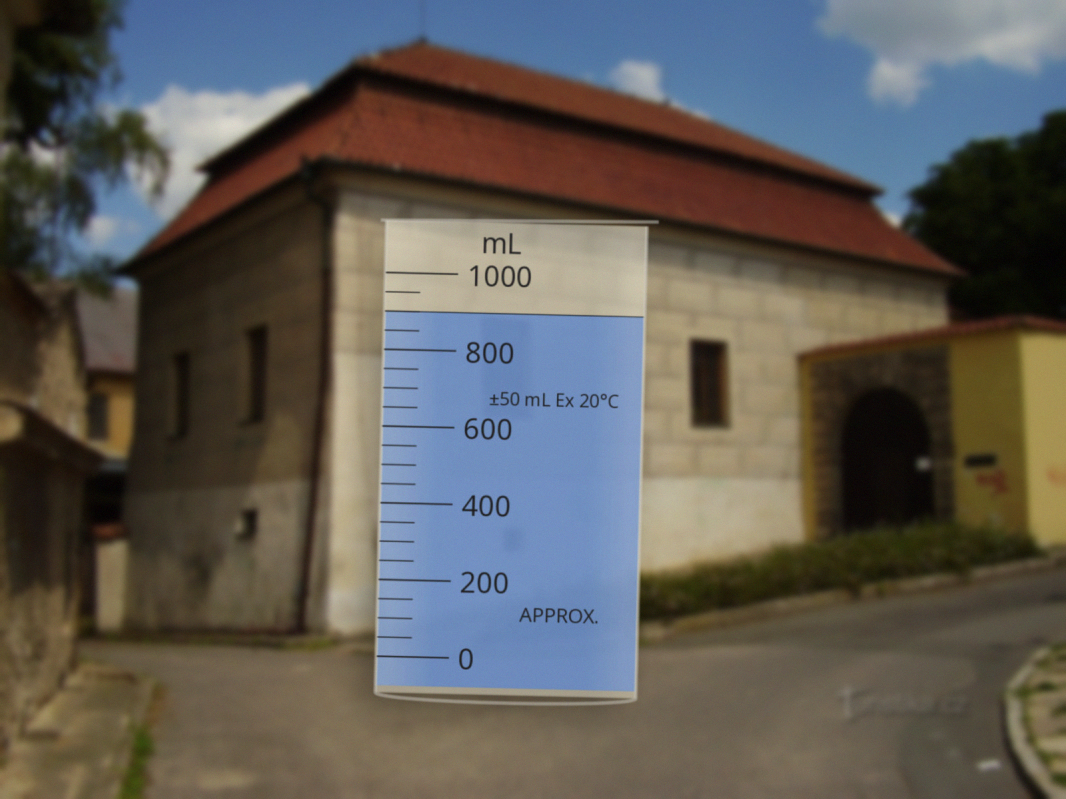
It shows 900 mL
